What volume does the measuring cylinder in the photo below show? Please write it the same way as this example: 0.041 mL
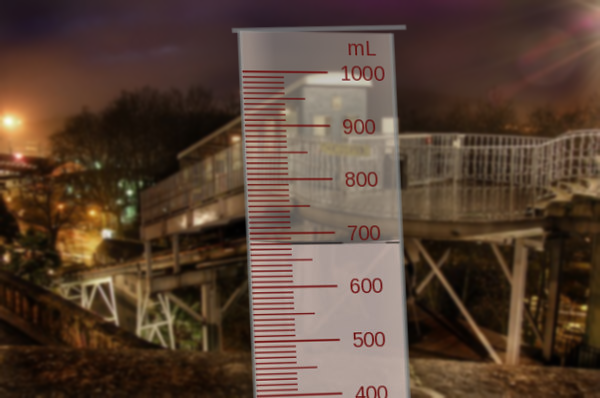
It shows 680 mL
